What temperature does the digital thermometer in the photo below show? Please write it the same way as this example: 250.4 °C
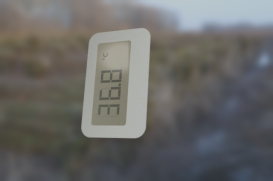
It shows 36.8 °C
